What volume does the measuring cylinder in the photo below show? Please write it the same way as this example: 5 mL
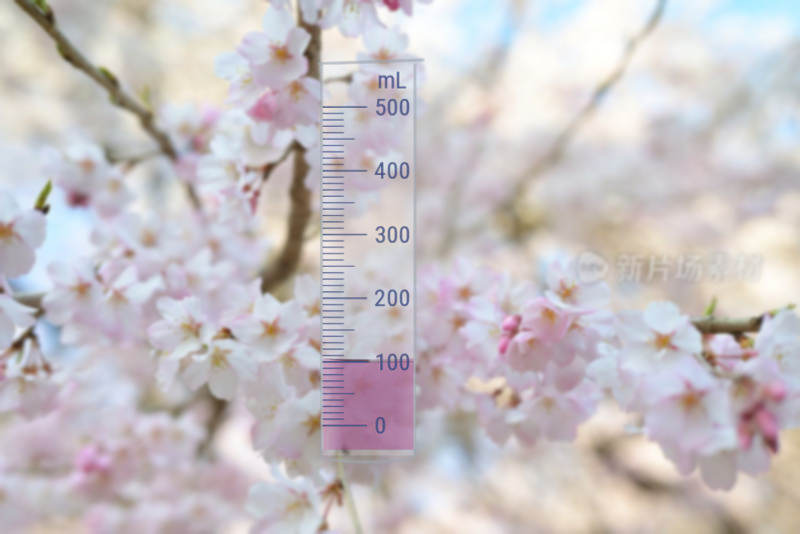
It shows 100 mL
